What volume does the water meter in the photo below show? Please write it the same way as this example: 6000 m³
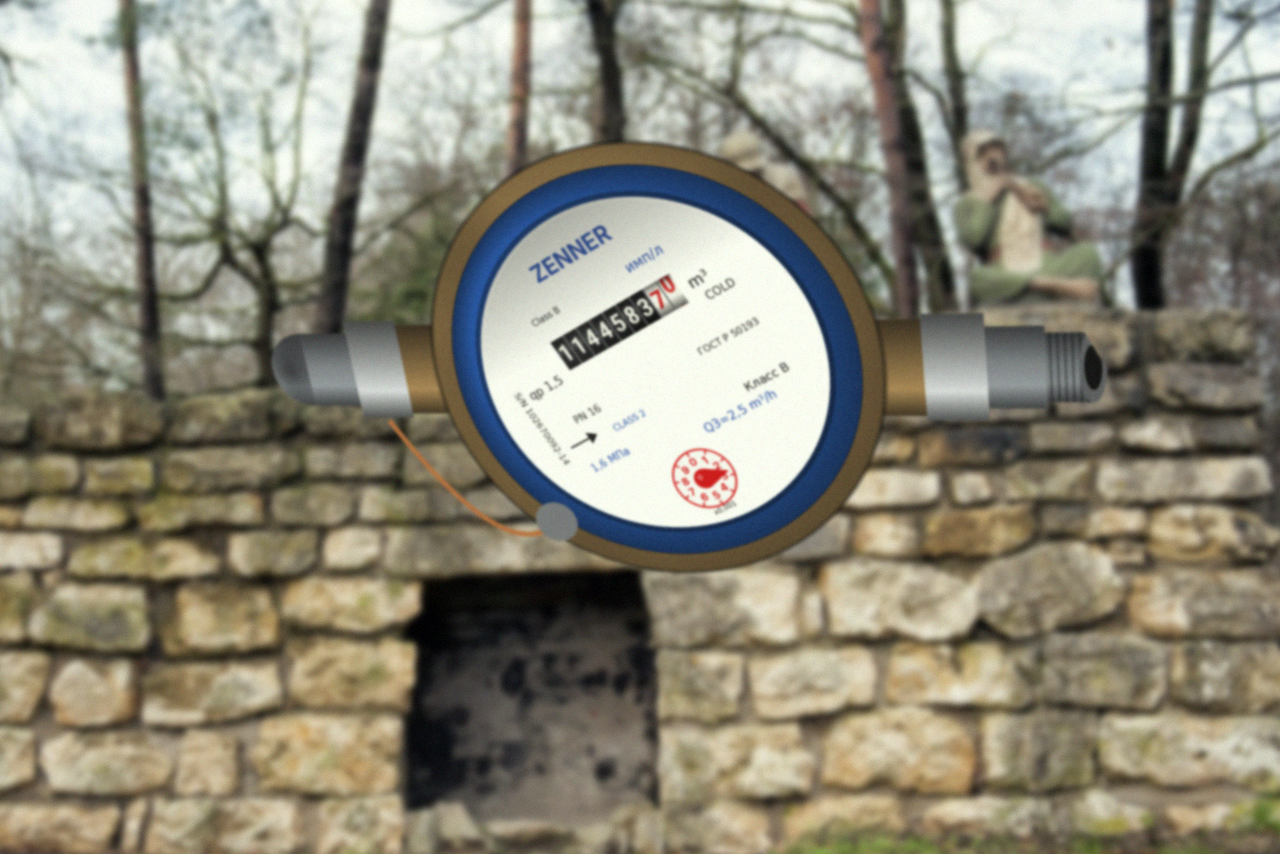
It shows 1144583.702 m³
